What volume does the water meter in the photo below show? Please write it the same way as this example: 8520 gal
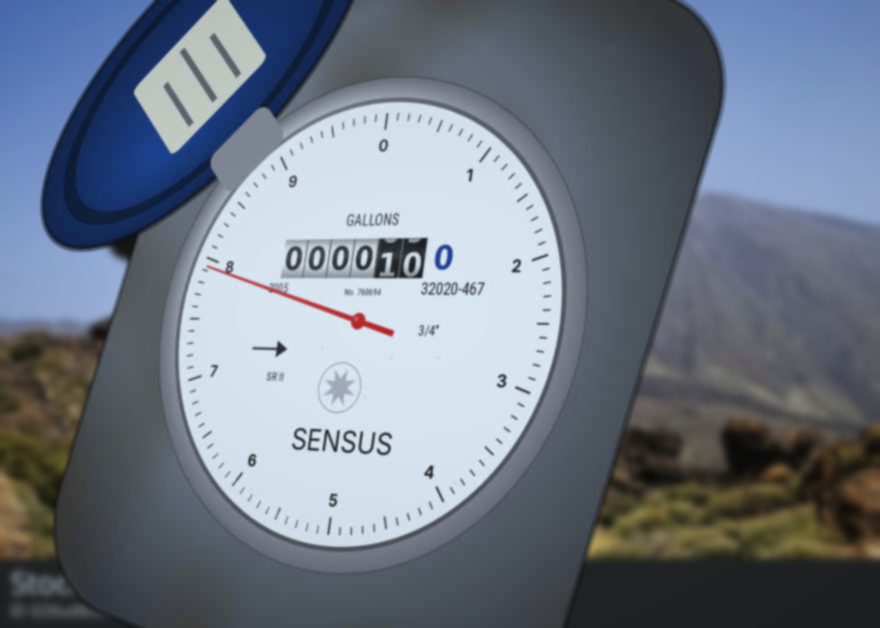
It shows 97.9 gal
